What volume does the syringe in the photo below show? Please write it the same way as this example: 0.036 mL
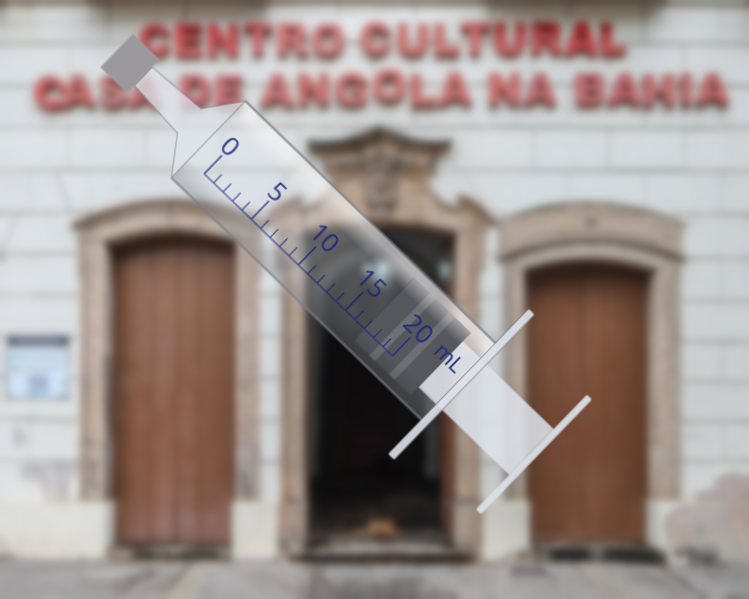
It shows 17 mL
